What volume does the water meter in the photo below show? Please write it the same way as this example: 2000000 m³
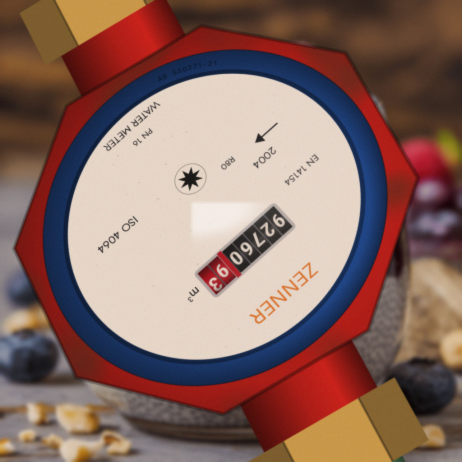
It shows 92760.93 m³
